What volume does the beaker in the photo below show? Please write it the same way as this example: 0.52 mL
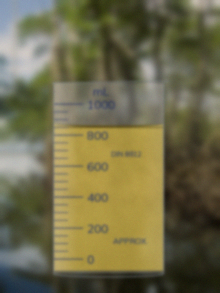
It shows 850 mL
